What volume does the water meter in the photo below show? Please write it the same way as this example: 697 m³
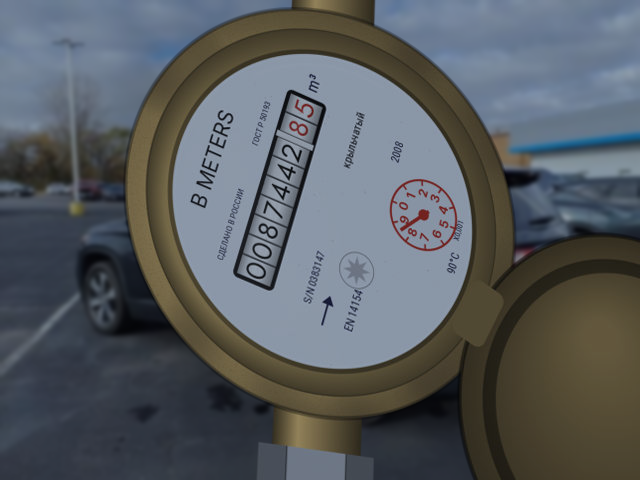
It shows 87442.858 m³
